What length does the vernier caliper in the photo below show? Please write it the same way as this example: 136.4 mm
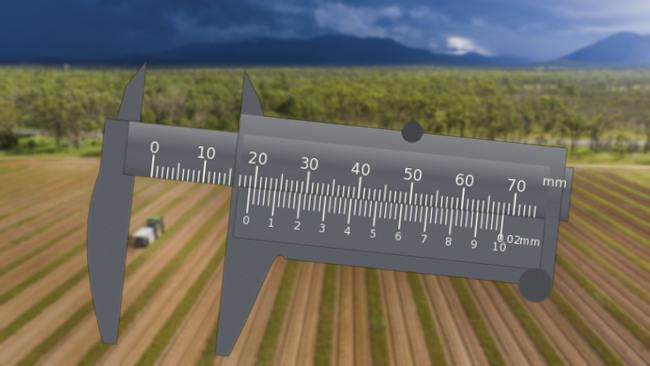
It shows 19.0 mm
